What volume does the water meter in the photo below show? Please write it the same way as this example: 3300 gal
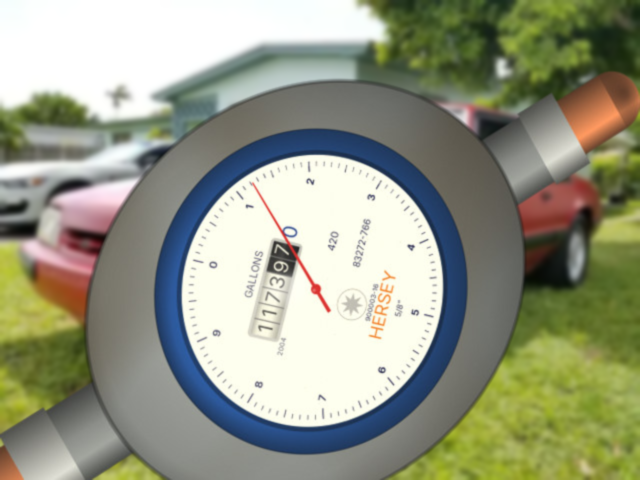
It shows 1173971.2 gal
